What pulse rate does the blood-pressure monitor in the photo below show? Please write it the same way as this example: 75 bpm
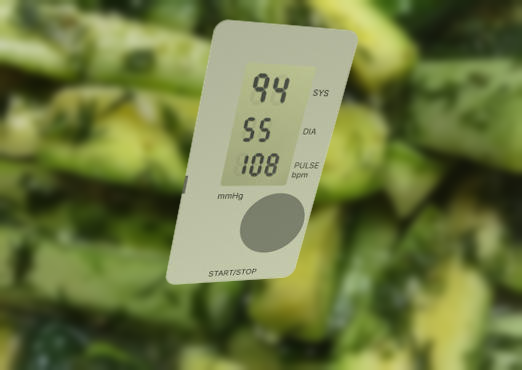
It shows 108 bpm
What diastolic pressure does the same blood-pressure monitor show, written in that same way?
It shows 55 mmHg
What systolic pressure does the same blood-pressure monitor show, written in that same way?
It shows 94 mmHg
